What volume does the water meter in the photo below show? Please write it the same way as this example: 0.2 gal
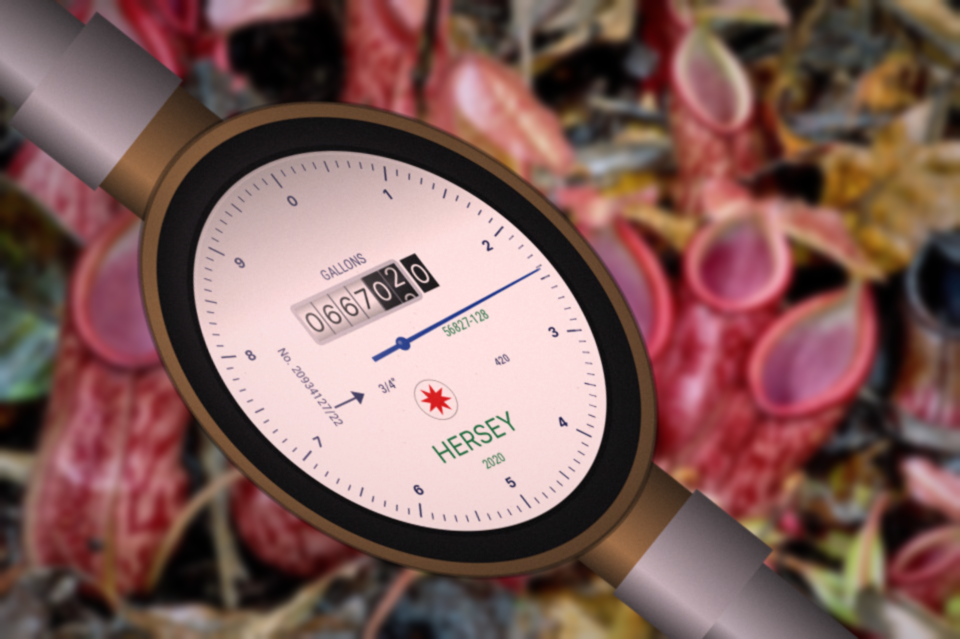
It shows 667022.4 gal
